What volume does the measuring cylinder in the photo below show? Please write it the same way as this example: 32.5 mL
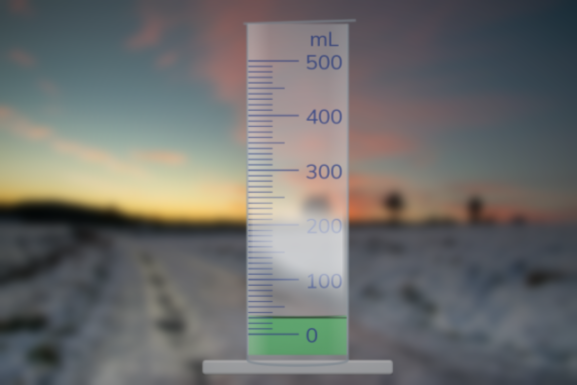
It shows 30 mL
